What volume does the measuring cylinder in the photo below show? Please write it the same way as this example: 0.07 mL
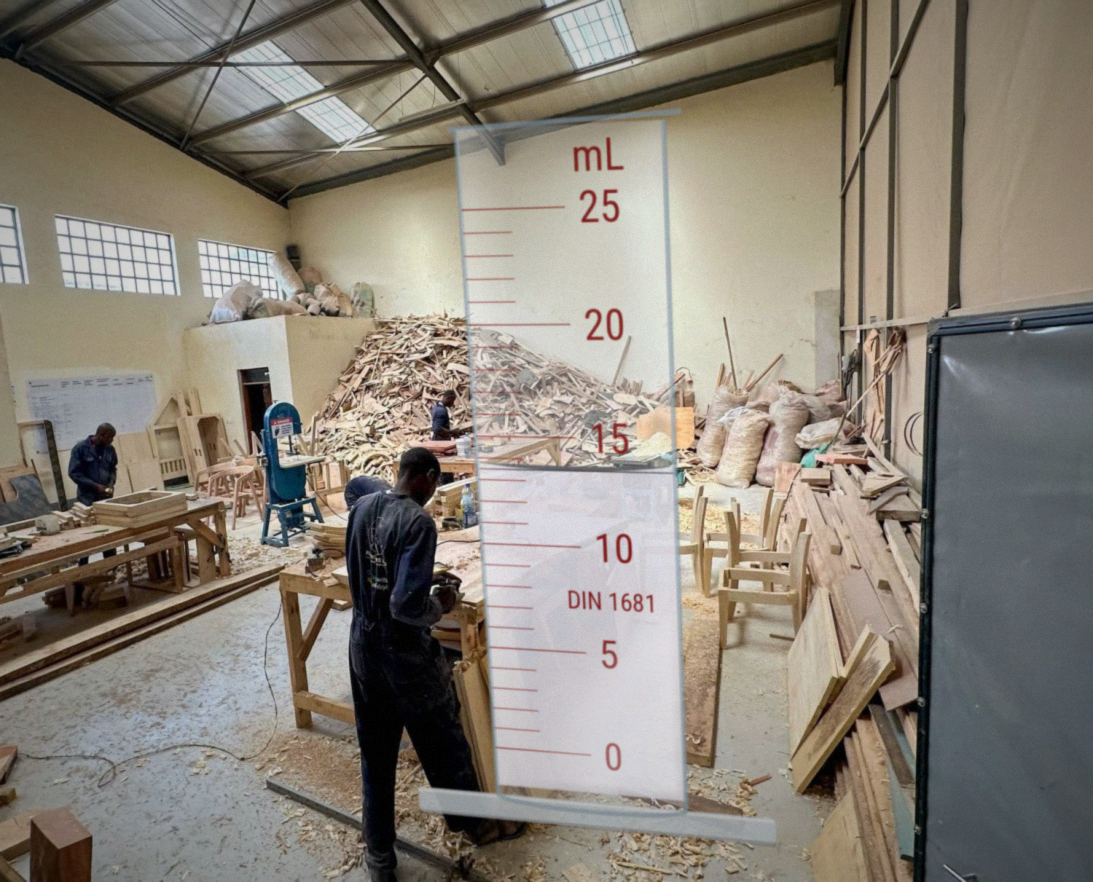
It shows 13.5 mL
